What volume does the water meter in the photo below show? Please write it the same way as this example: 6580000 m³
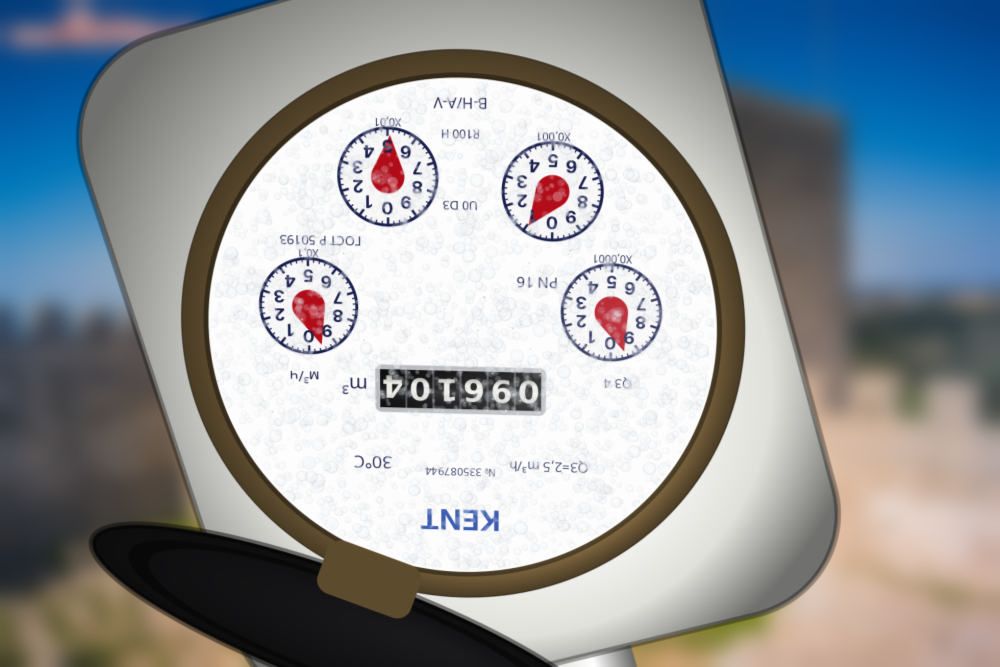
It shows 96103.9509 m³
